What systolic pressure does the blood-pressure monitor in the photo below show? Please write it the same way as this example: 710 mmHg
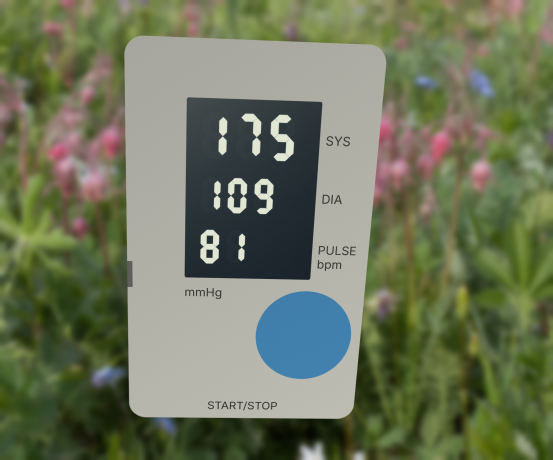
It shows 175 mmHg
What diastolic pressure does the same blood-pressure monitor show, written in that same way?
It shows 109 mmHg
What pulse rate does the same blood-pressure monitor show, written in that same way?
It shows 81 bpm
